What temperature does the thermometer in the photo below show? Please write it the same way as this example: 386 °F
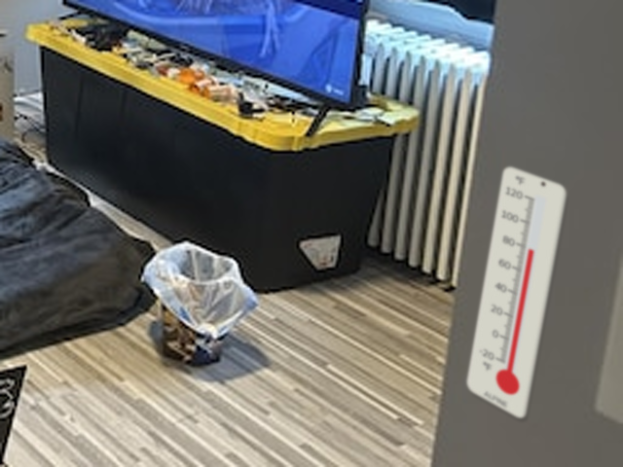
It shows 80 °F
